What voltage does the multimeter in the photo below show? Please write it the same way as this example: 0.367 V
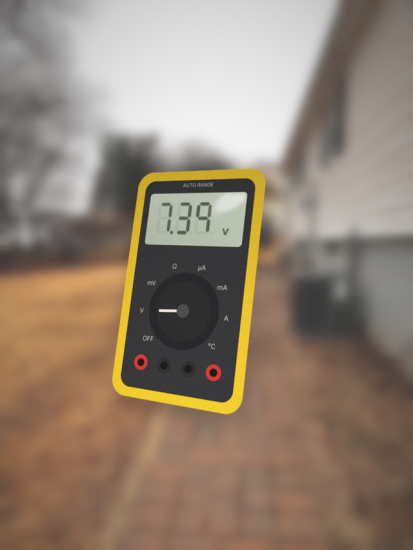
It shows 7.39 V
